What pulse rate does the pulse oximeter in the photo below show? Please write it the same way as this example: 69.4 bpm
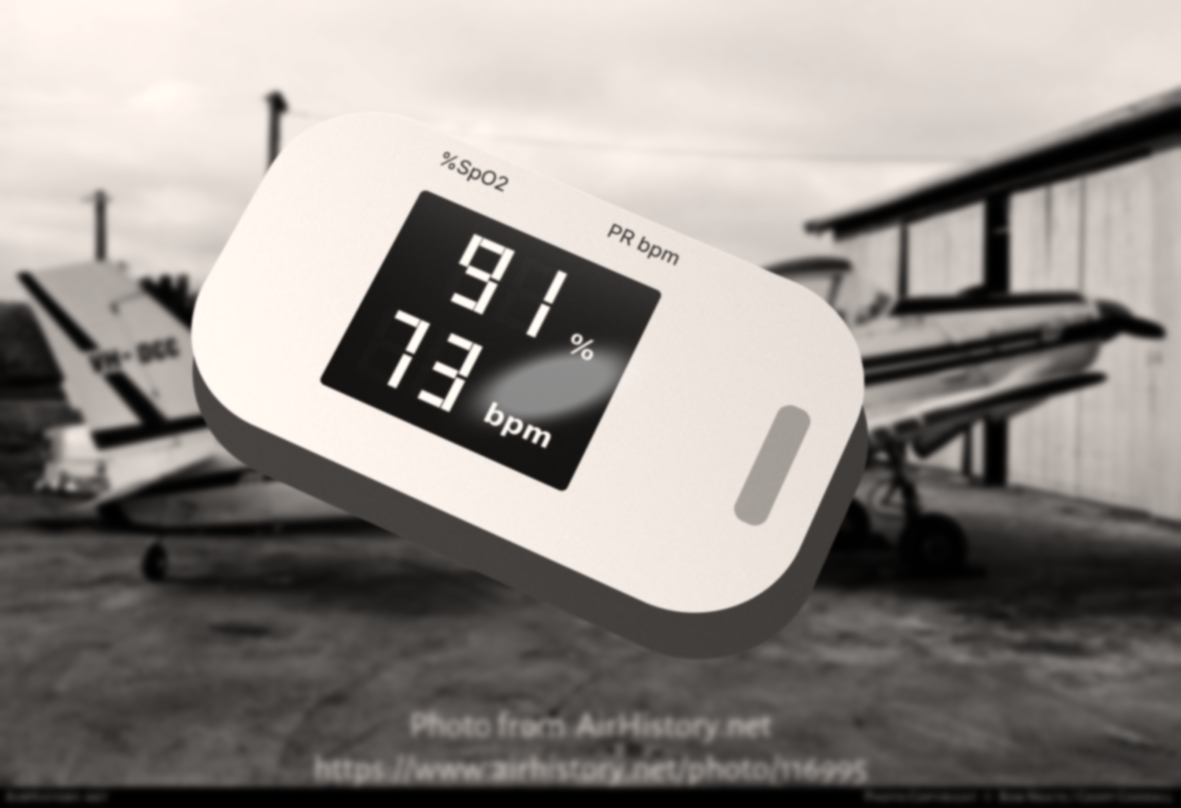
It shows 73 bpm
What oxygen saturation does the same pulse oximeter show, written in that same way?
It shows 91 %
